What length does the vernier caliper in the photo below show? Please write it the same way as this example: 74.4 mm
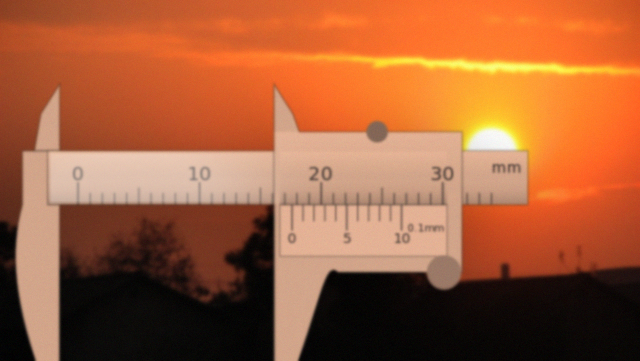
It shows 17.6 mm
